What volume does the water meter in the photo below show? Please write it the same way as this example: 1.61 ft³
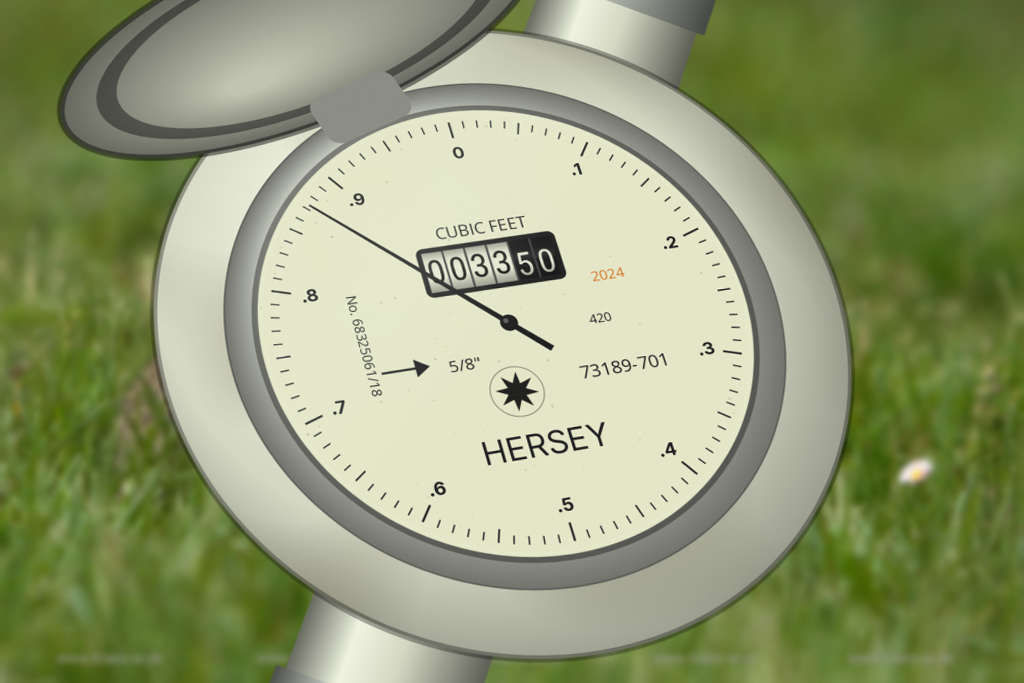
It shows 3349.87 ft³
